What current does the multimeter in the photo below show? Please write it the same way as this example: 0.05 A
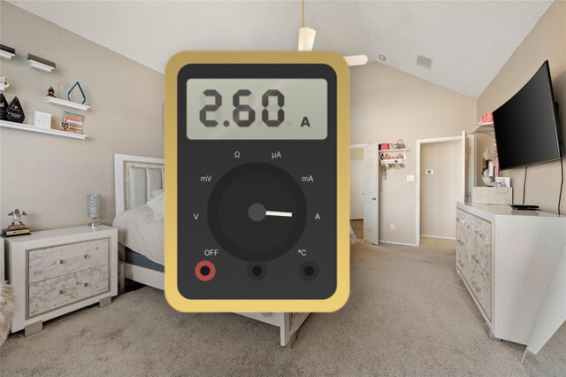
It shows 2.60 A
